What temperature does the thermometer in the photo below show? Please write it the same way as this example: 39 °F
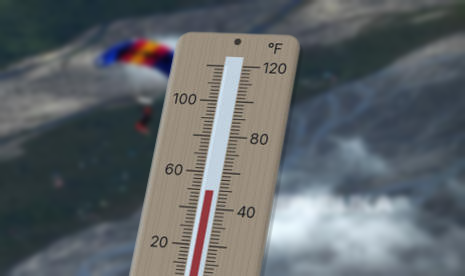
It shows 50 °F
